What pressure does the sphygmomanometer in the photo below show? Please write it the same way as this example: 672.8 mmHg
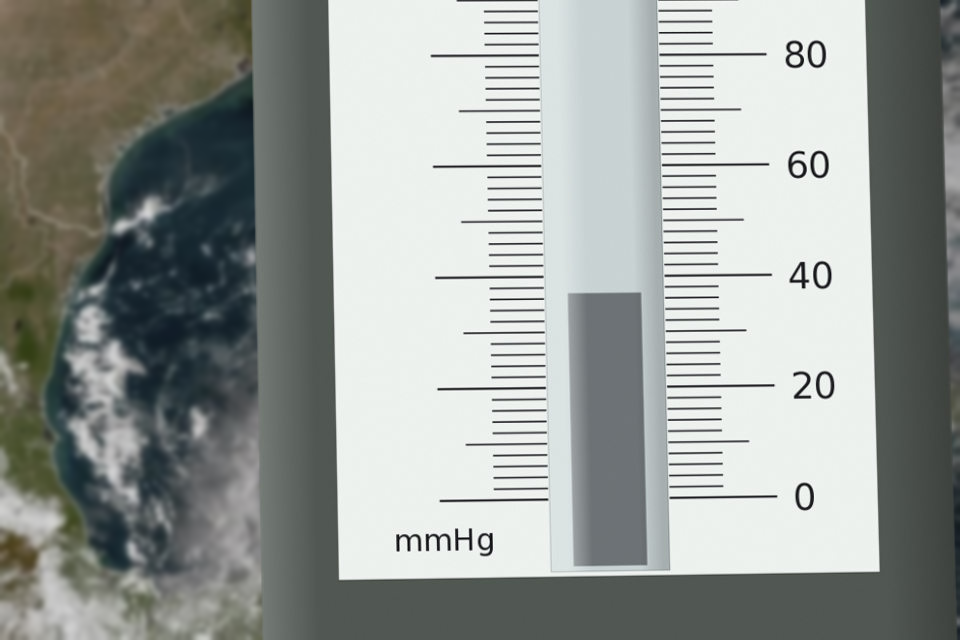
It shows 37 mmHg
